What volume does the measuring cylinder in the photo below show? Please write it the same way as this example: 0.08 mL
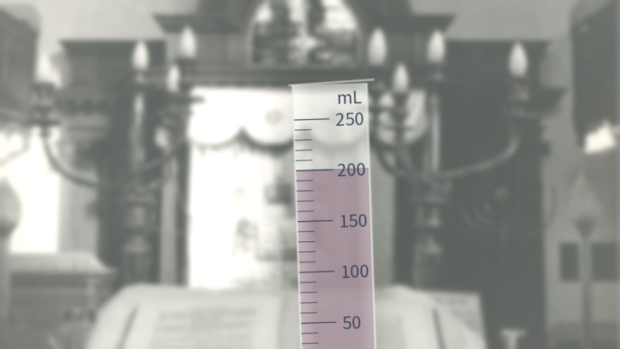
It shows 200 mL
